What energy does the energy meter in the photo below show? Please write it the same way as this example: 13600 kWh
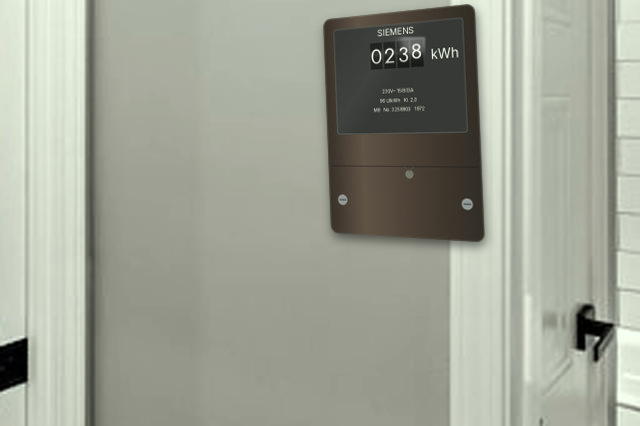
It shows 238 kWh
